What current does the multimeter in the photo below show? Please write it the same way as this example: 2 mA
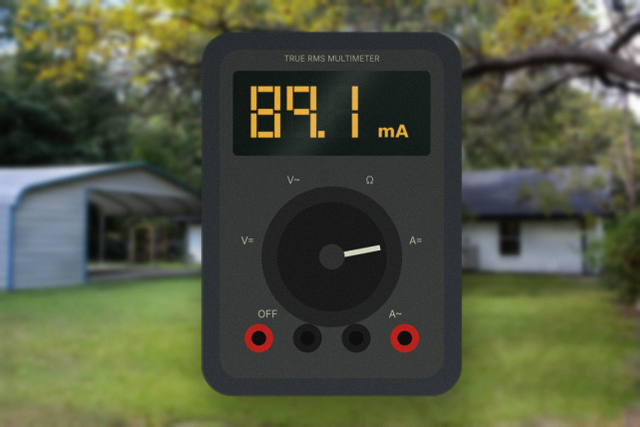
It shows 89.1 mA
